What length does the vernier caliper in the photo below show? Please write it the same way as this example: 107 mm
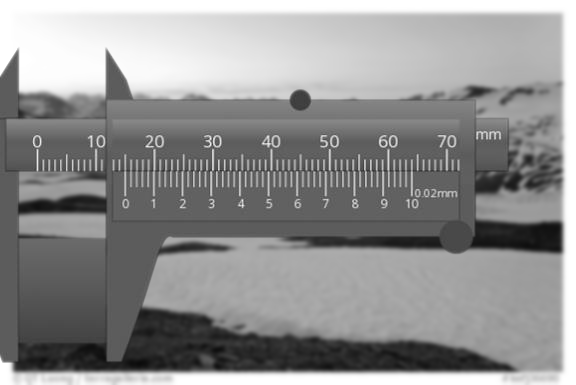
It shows 15.0 mm
